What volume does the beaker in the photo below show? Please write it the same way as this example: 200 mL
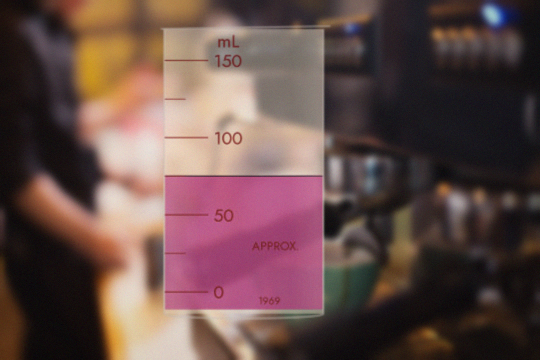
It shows 75 mL
